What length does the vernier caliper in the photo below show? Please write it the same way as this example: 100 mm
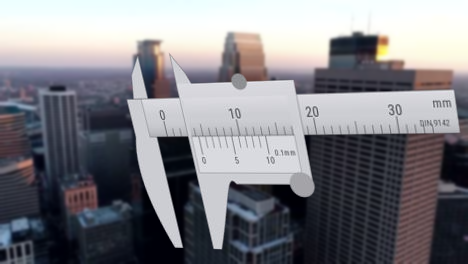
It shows 4.4 mm
